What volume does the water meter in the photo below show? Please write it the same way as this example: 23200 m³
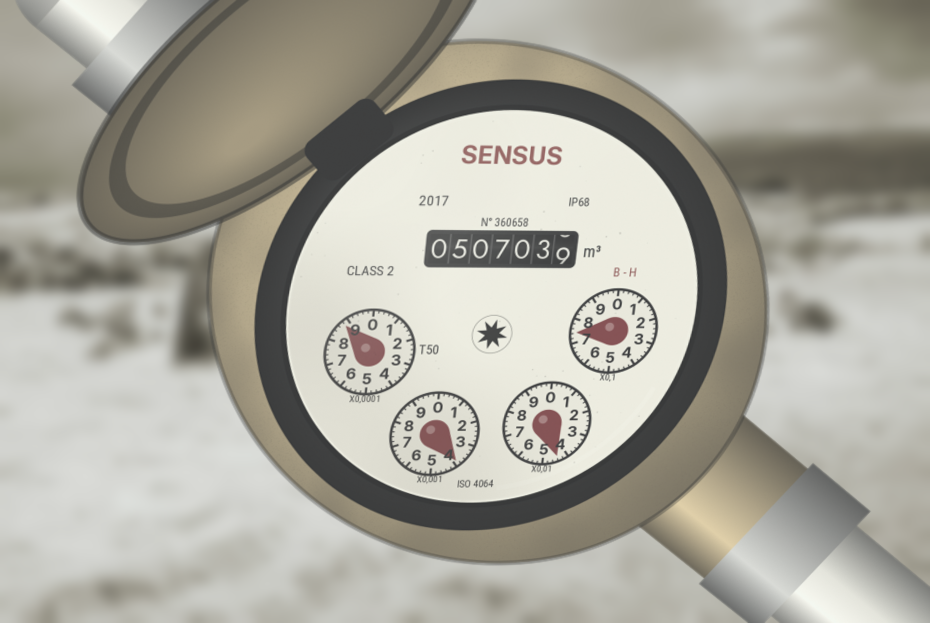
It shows 507038.7438 m³
